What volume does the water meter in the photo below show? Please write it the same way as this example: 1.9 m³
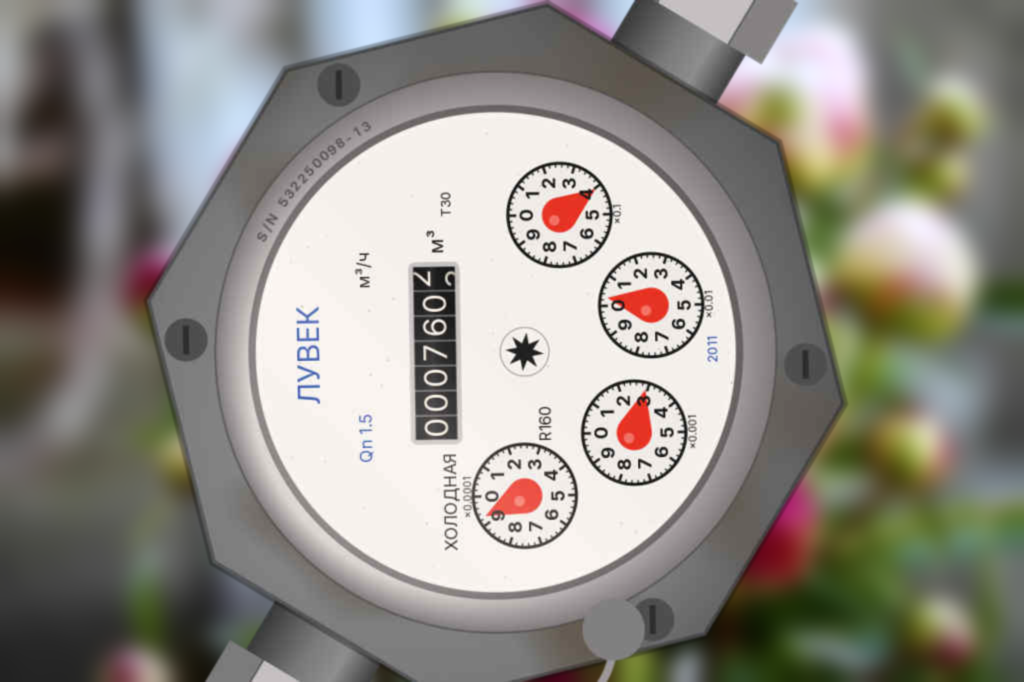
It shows 7602.4029 m³
